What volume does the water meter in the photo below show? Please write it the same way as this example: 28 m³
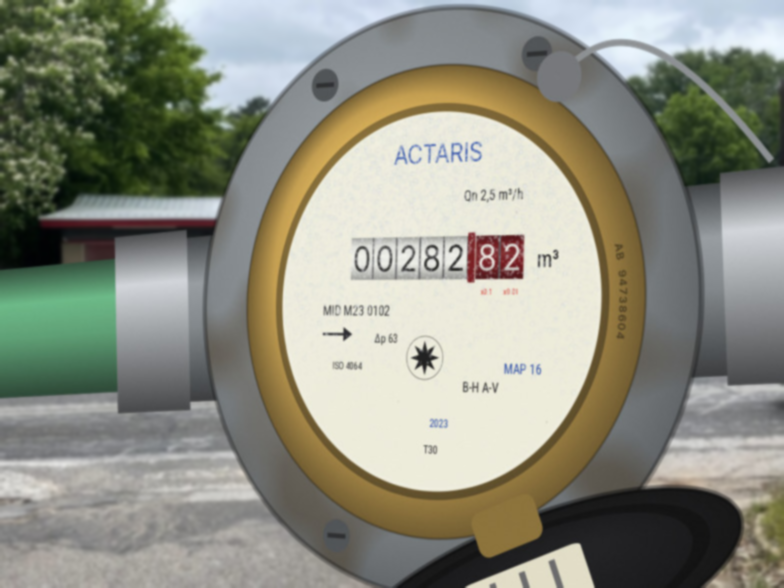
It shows 282.82 m³
